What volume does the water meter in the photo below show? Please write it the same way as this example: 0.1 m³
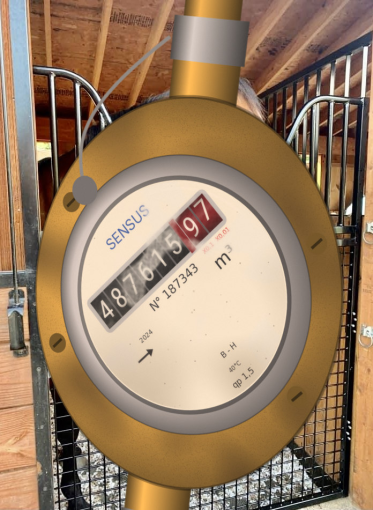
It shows 487615.97 m³
